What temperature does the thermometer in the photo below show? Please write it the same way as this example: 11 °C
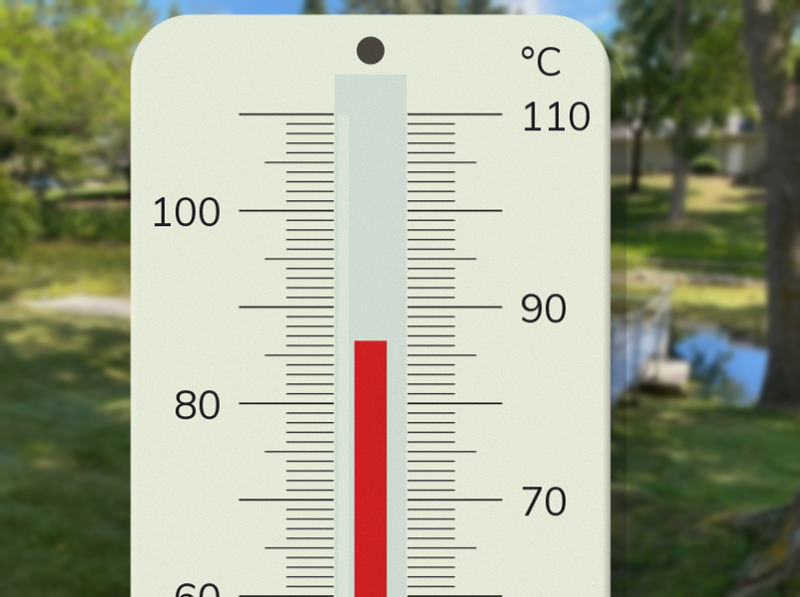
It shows 86.5 °C
